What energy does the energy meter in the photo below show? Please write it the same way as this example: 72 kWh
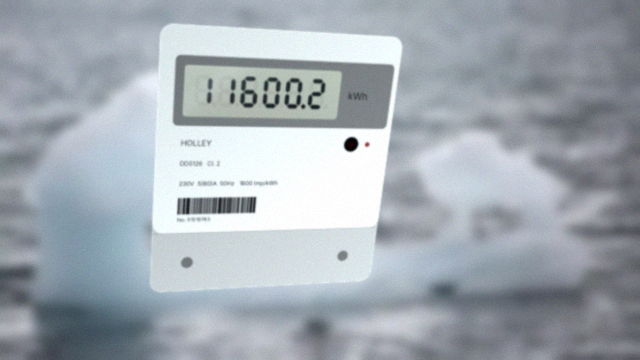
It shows 11600.2 kWh
